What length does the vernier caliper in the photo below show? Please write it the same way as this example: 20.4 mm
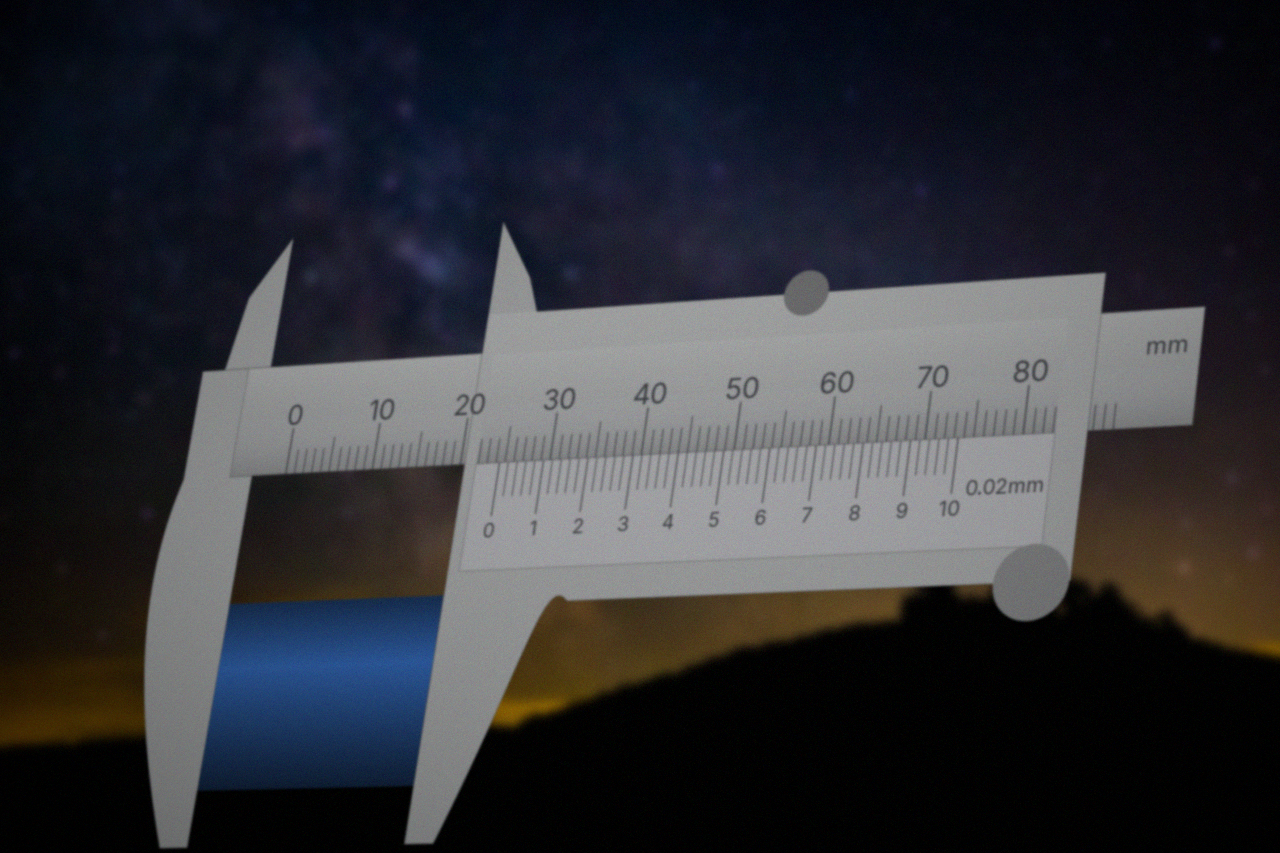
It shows 24.4 mm
